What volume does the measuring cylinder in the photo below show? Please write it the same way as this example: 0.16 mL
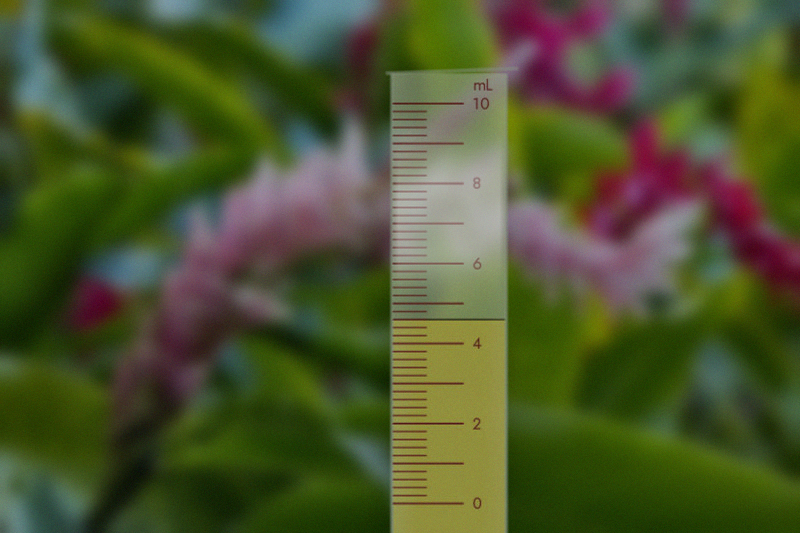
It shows 4.6 mL
